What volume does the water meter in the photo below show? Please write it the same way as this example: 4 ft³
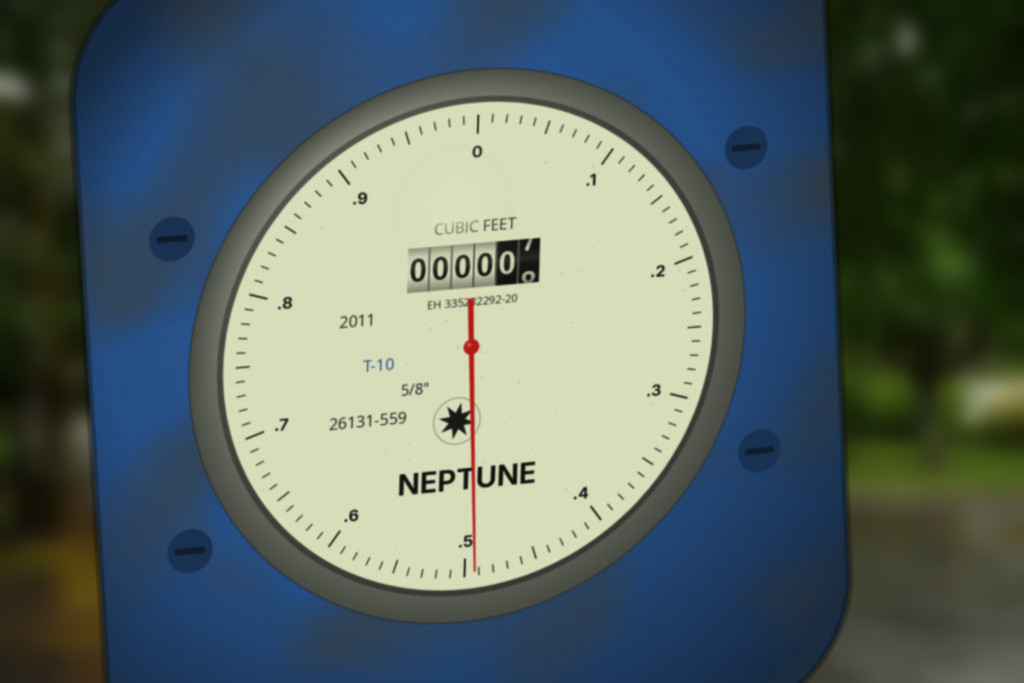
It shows 7.49 ft³
